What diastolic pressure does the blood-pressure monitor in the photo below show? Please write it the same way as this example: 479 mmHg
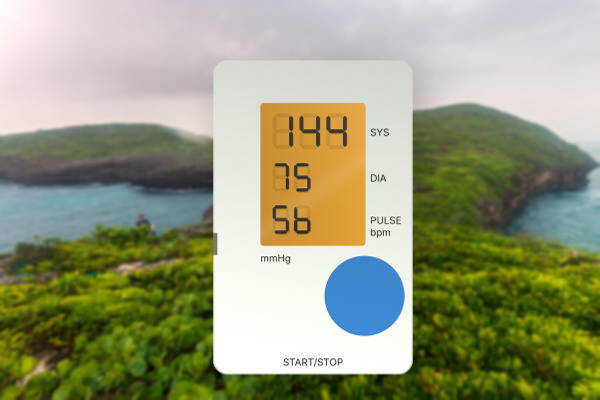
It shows 75 mmHg
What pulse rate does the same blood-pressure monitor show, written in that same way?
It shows 56 bpm
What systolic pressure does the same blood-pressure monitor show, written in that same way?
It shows 144 mmHg
